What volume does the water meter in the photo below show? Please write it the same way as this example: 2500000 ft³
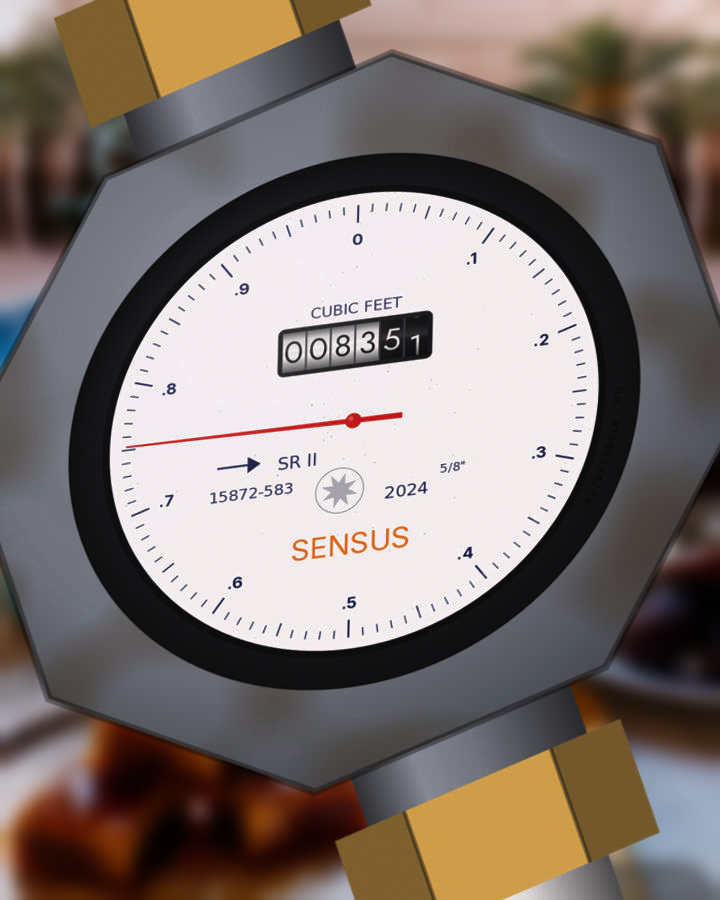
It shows 8350.75 ft³
